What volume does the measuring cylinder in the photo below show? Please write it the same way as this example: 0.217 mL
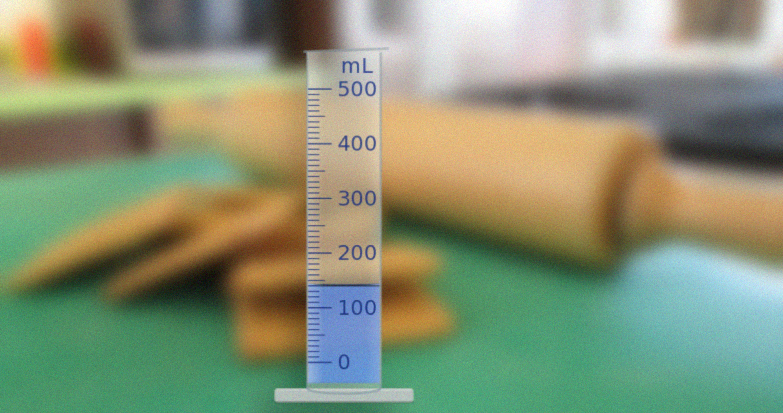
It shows 140 mL
